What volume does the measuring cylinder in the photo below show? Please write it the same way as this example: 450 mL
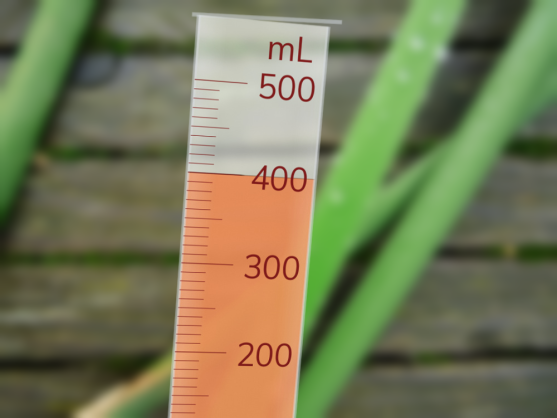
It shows 400 mL
